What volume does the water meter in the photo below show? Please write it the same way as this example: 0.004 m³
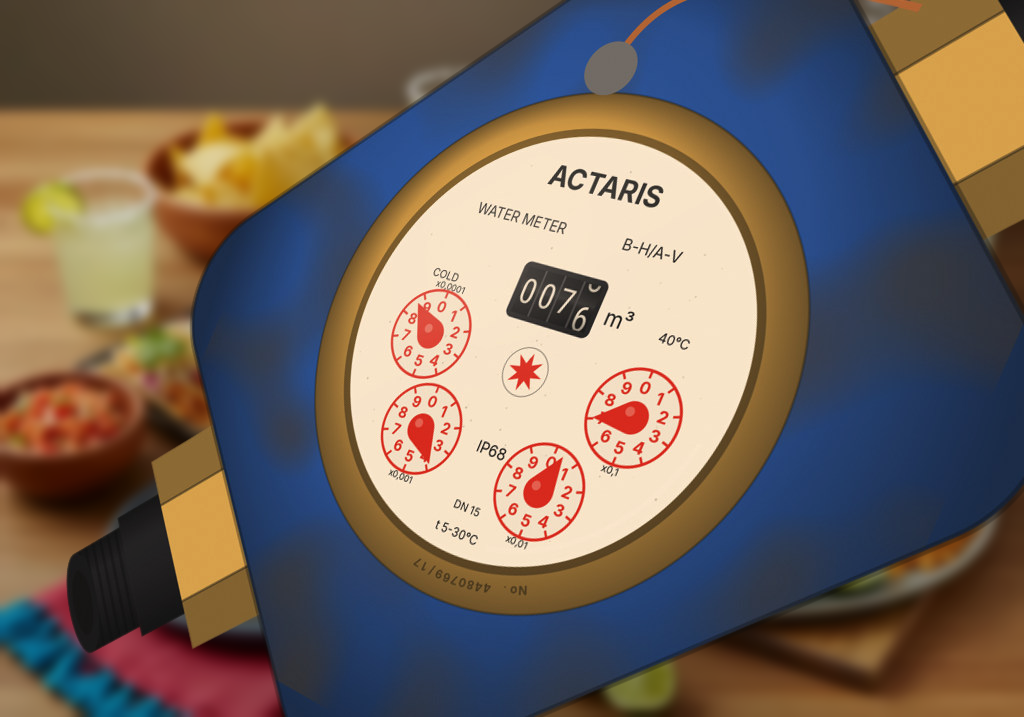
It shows 75.7038 m³
